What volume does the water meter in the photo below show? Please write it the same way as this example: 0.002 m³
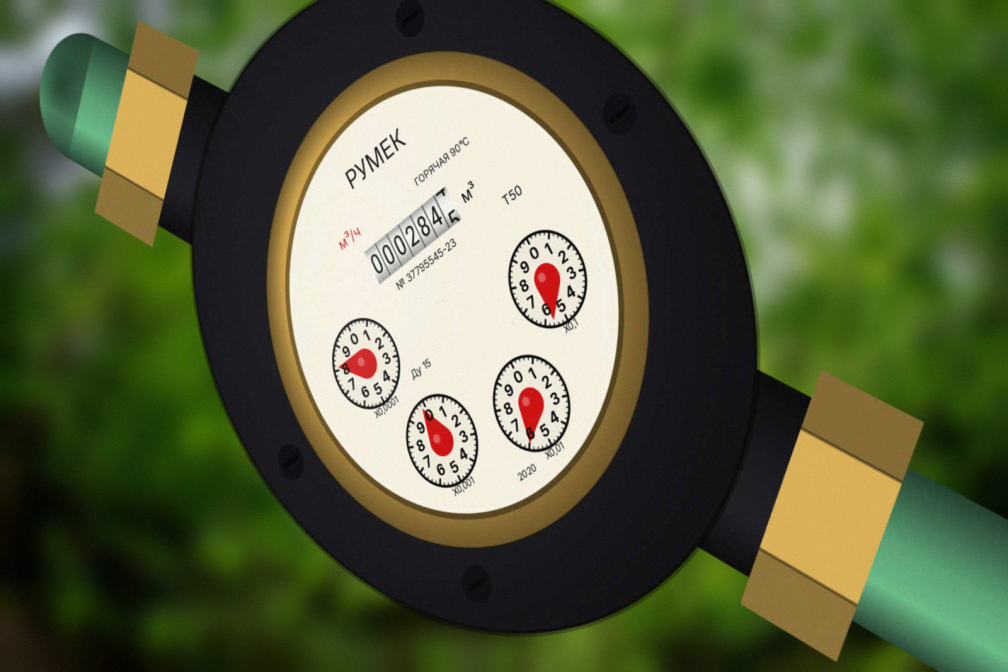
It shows 2844.5598 m³
